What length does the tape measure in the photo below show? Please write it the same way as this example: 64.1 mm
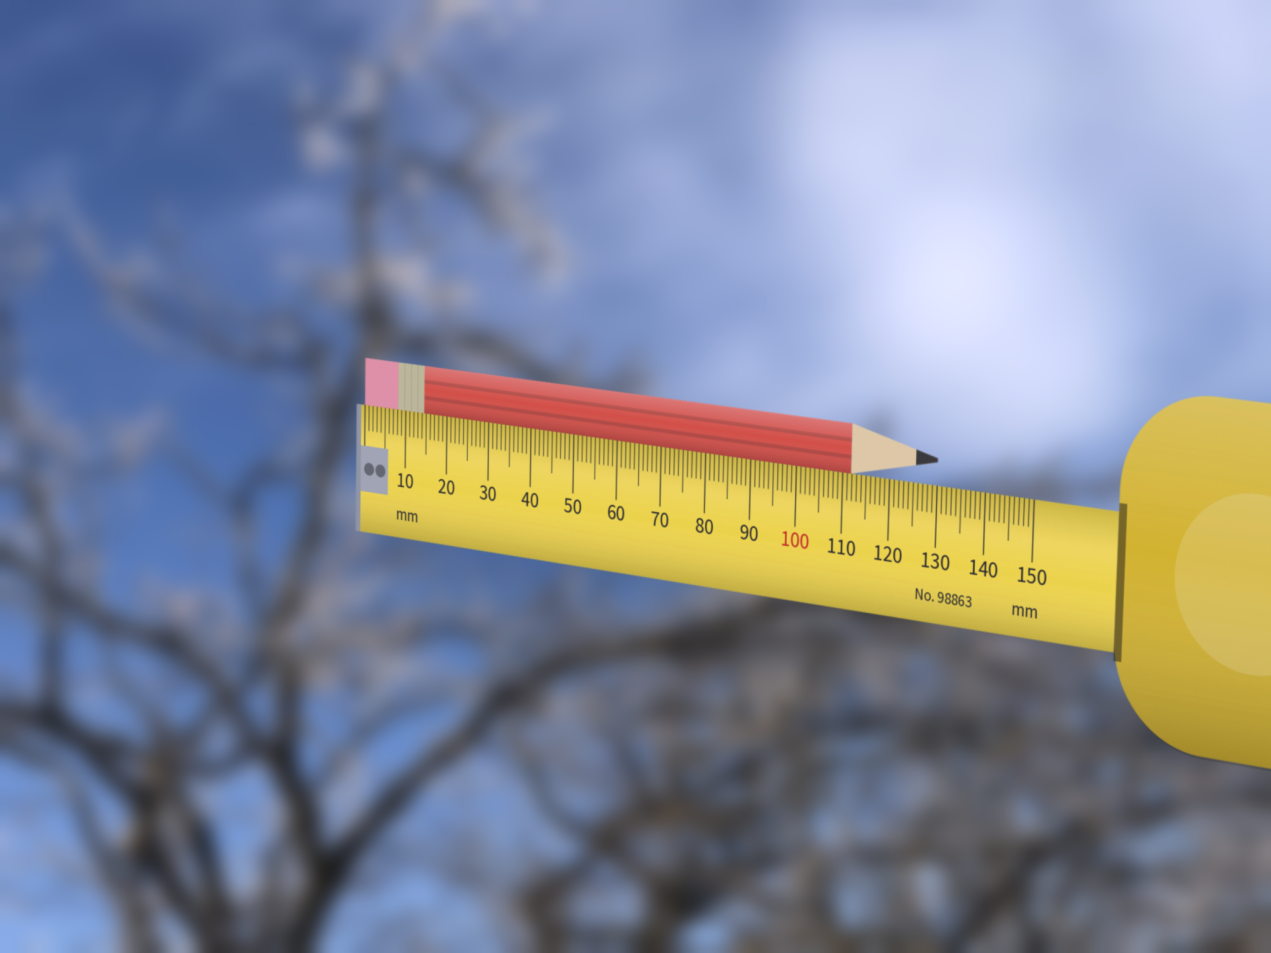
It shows 130 mm
